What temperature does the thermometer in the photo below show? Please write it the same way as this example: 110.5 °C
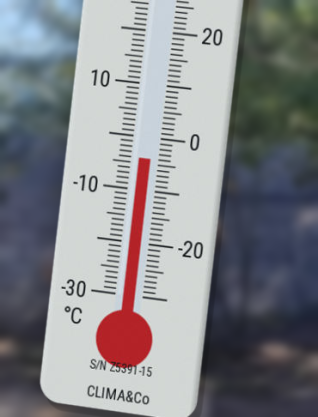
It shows -4 °C
